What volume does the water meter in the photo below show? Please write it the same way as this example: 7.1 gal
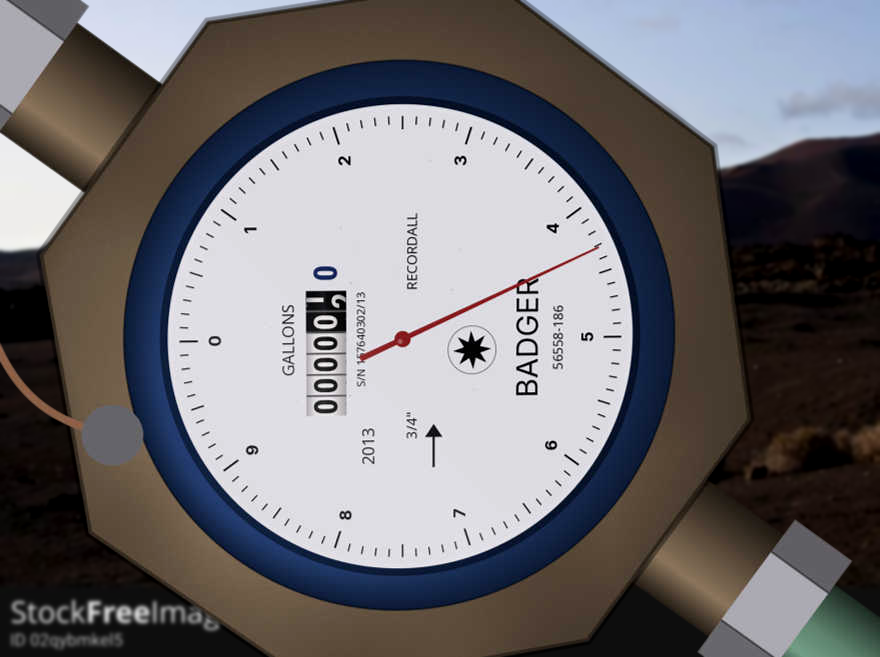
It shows 14.3 gal
